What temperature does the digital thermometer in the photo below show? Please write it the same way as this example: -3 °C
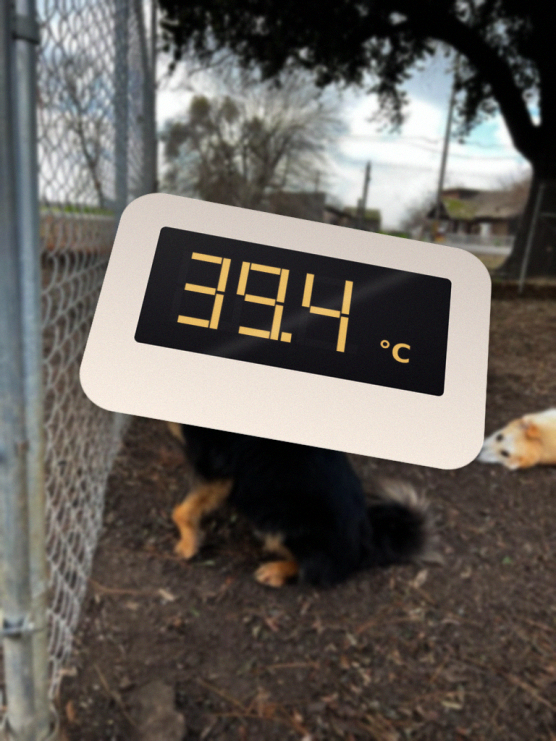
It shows 39.4 °C
